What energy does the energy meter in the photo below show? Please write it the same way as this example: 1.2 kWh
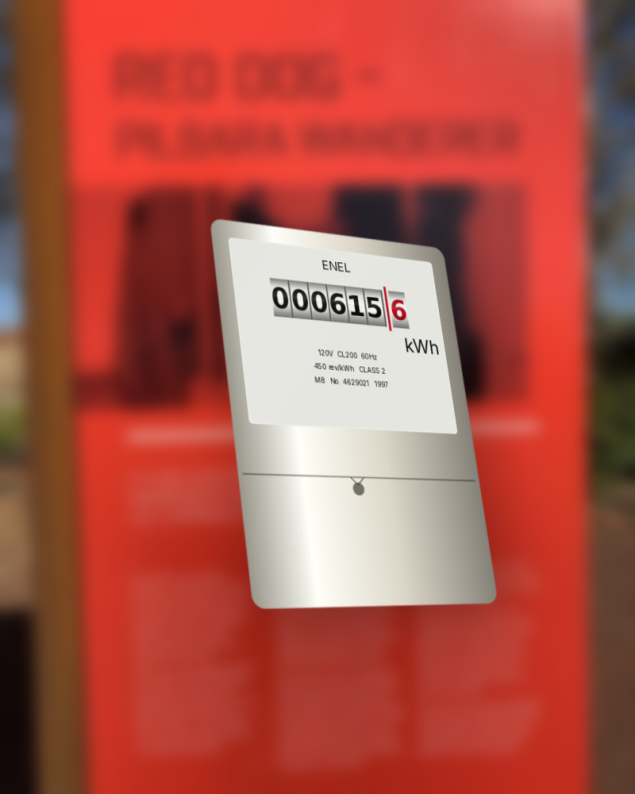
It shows 615.6 kWh
